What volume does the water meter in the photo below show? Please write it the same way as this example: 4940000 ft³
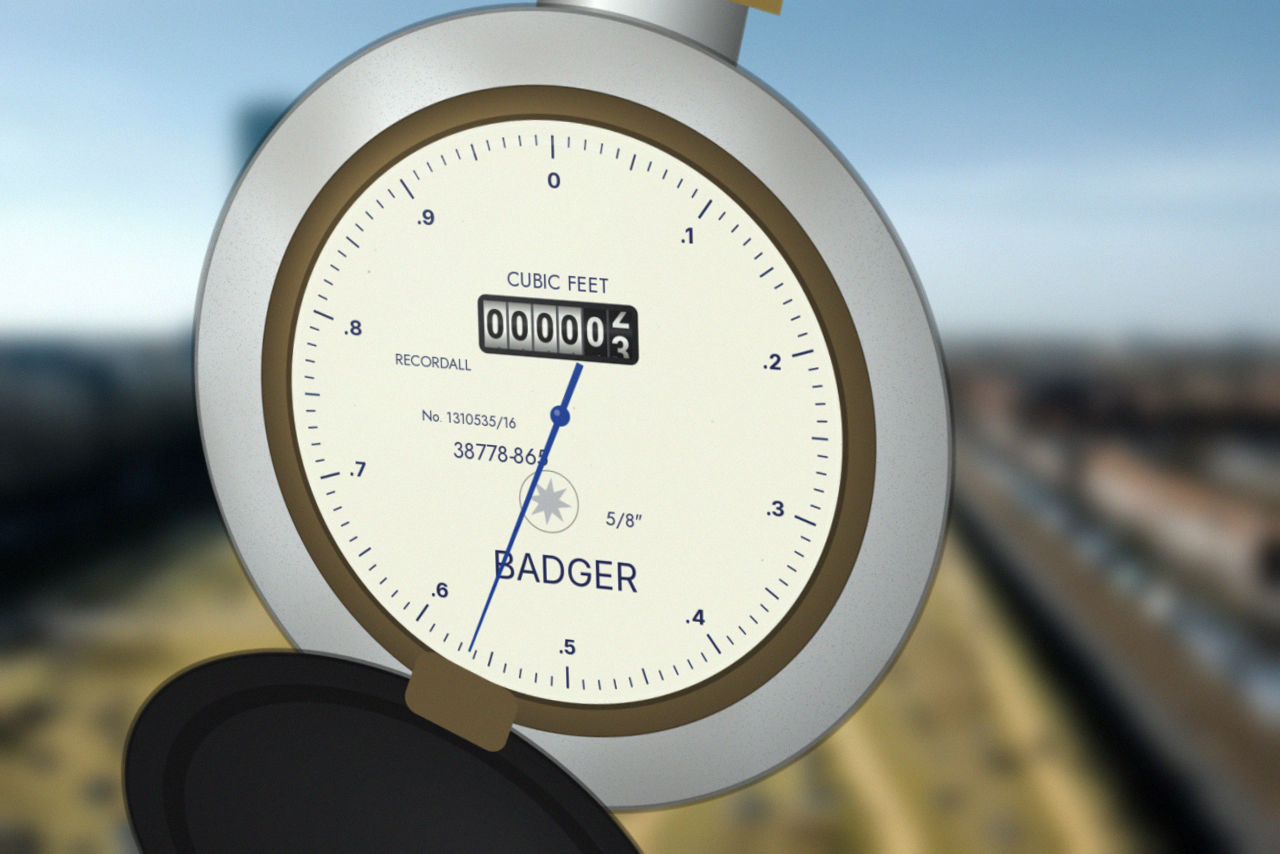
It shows 2.56 ft³
